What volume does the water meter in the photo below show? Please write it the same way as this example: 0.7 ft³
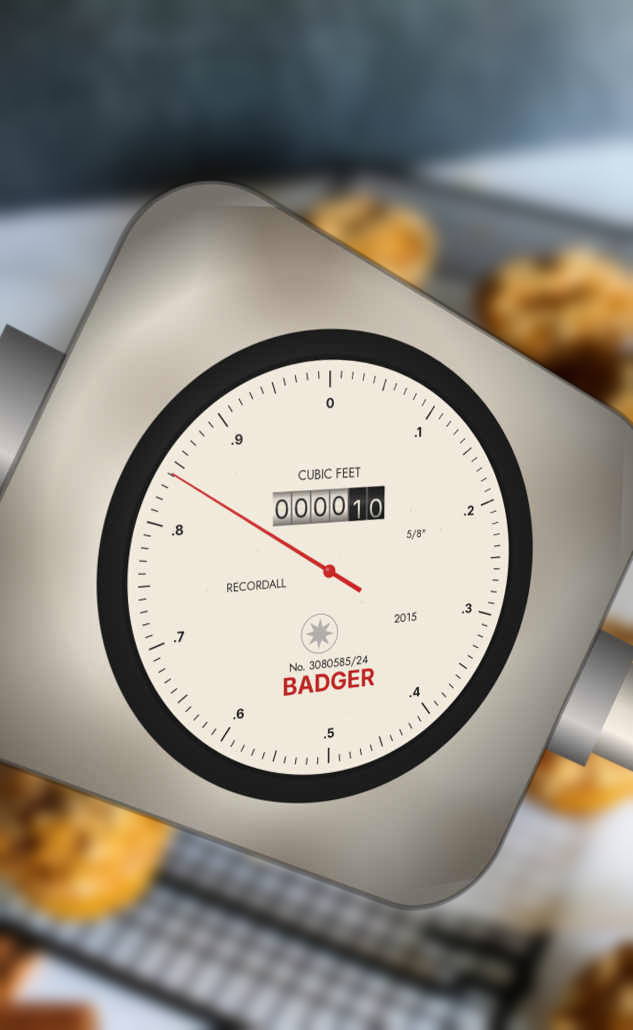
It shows 9.84 ft³
